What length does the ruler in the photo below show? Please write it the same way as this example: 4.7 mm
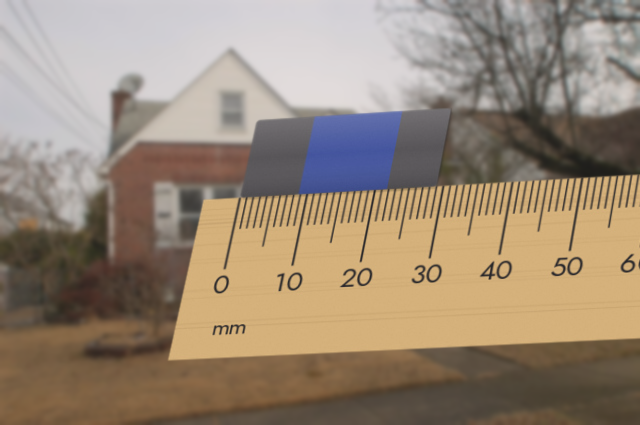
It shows 29 mm
